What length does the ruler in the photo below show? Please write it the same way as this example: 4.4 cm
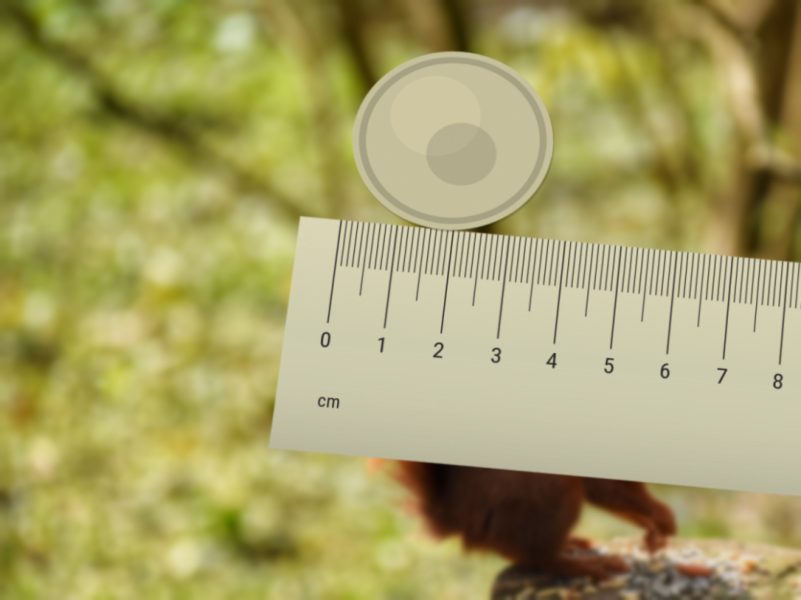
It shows 3.6 cm
